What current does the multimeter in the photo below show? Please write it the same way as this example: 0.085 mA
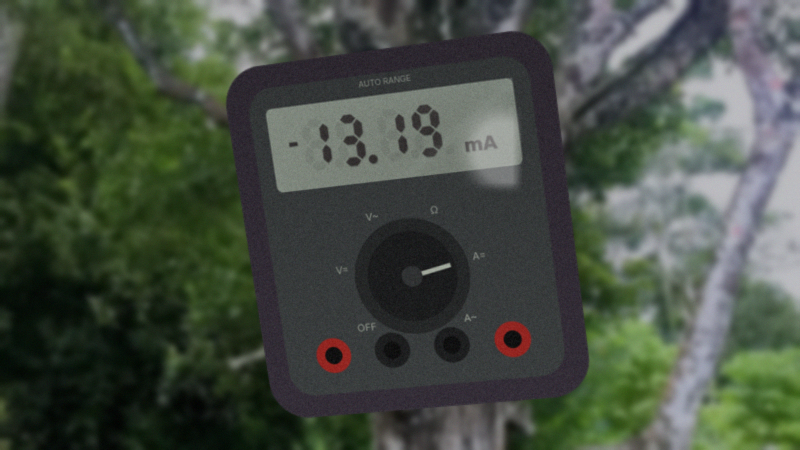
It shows -13.19 mA
